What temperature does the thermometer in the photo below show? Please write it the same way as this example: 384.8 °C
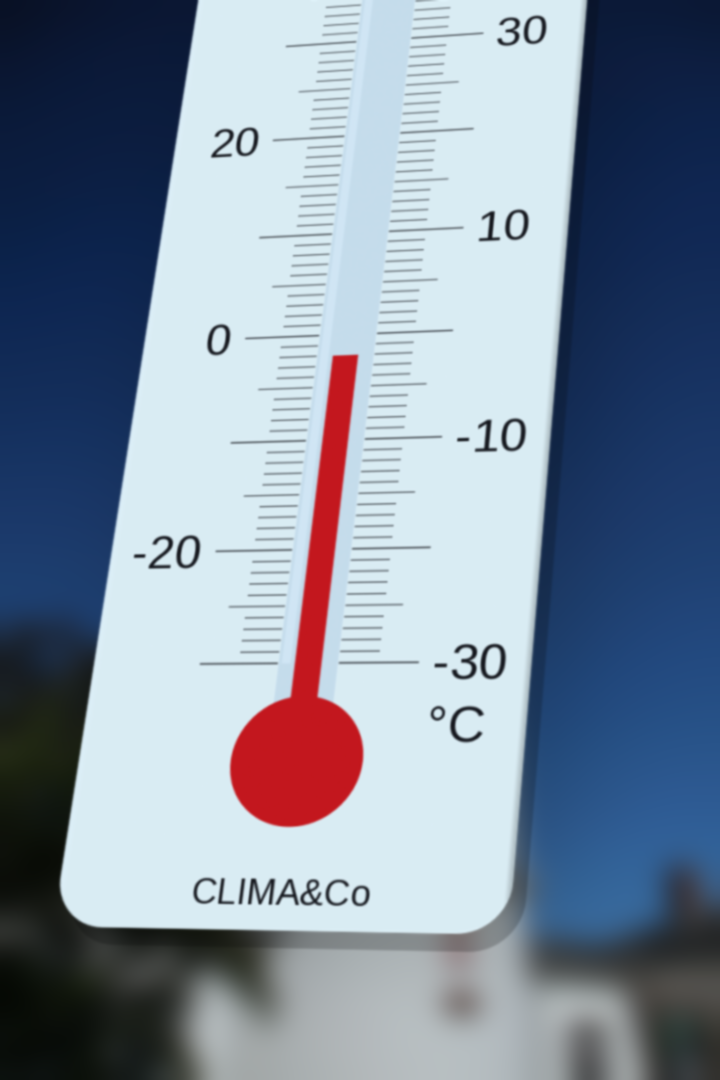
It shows -2 °C
